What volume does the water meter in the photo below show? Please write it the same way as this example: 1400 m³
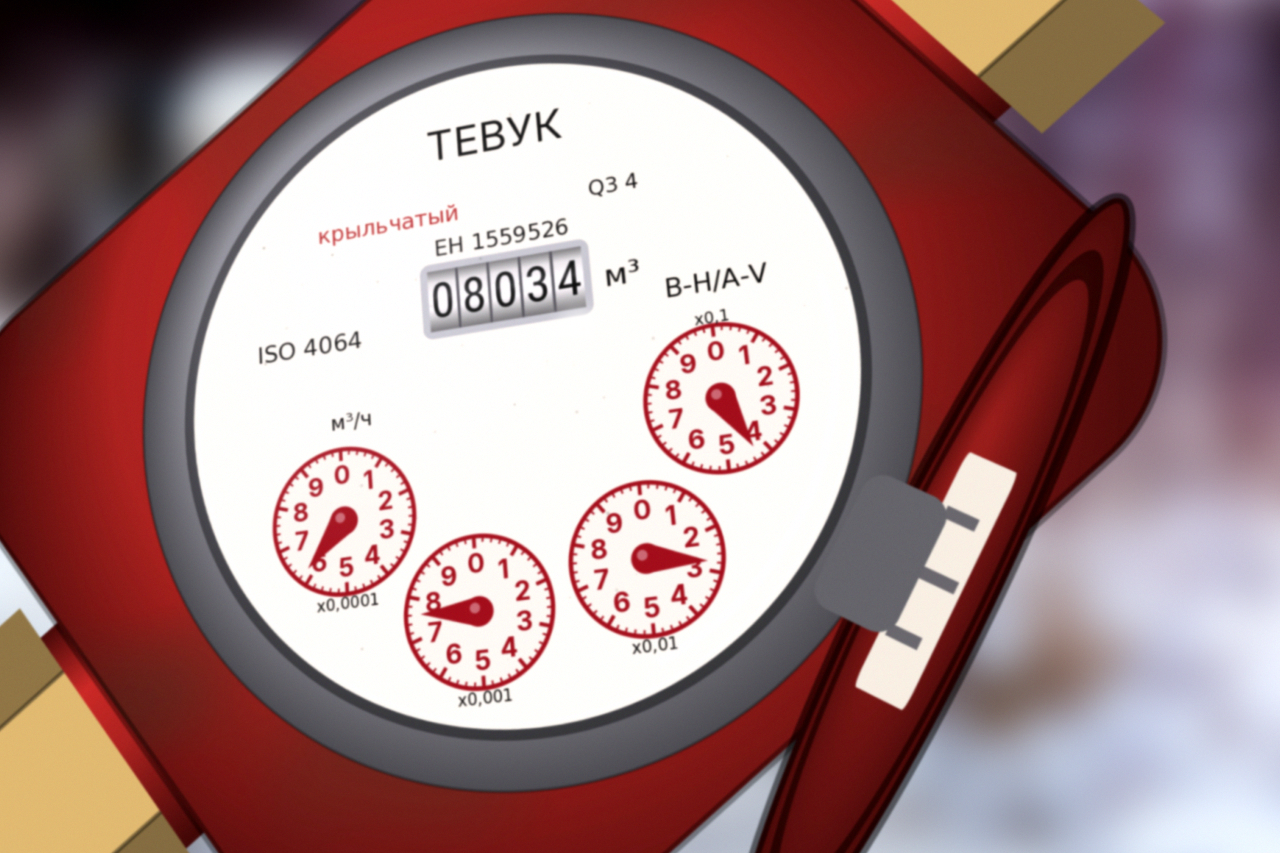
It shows 8034.4276 m³
